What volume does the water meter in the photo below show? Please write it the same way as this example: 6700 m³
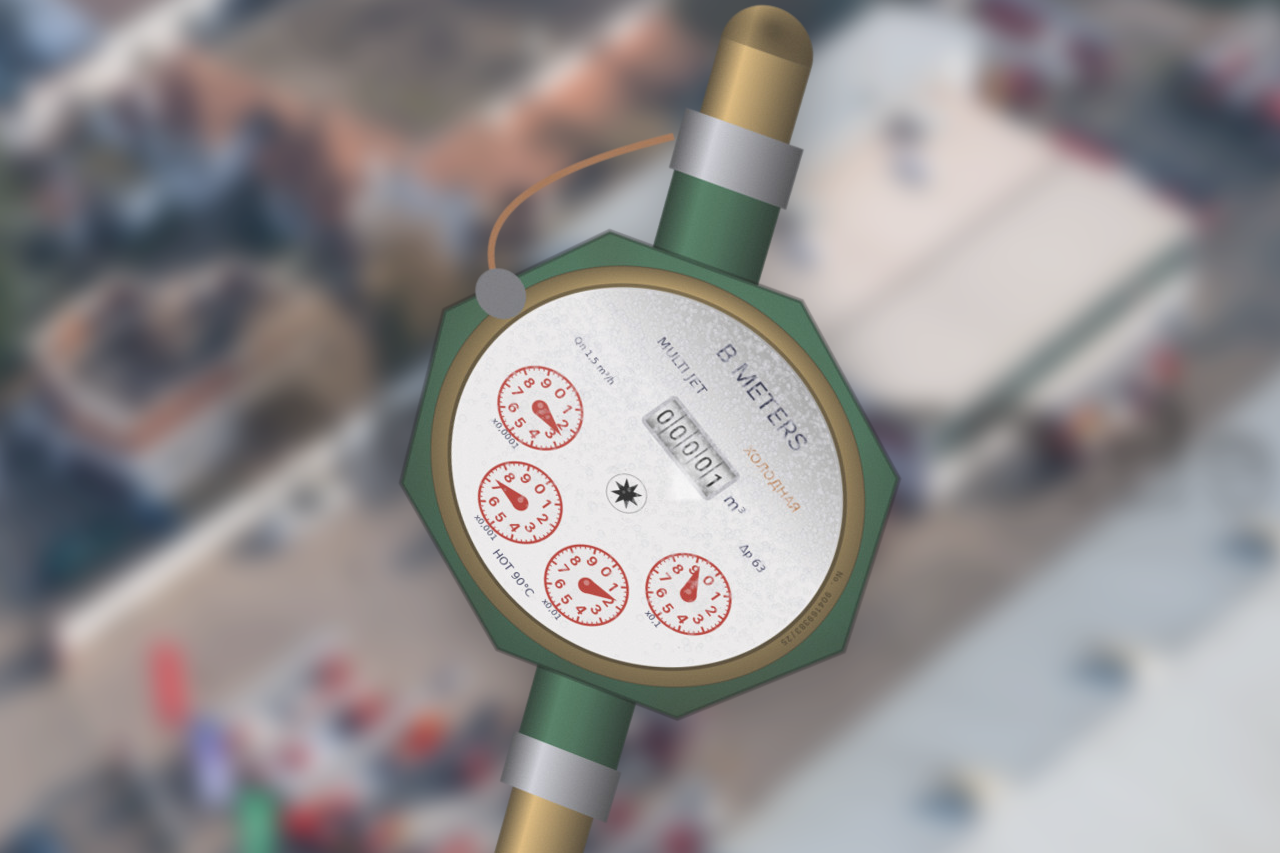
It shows 0.9172 m³
